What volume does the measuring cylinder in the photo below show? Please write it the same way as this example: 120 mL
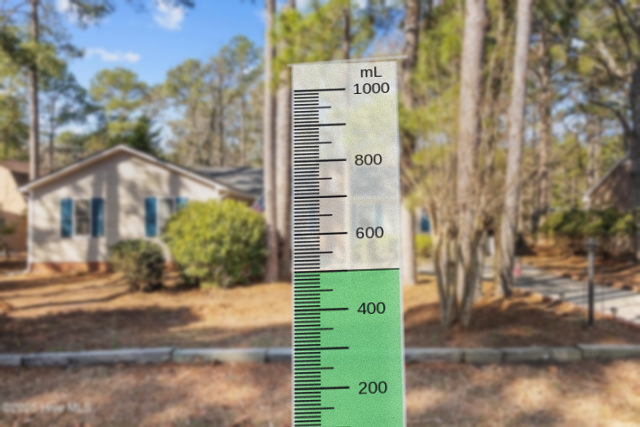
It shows 500 mL
